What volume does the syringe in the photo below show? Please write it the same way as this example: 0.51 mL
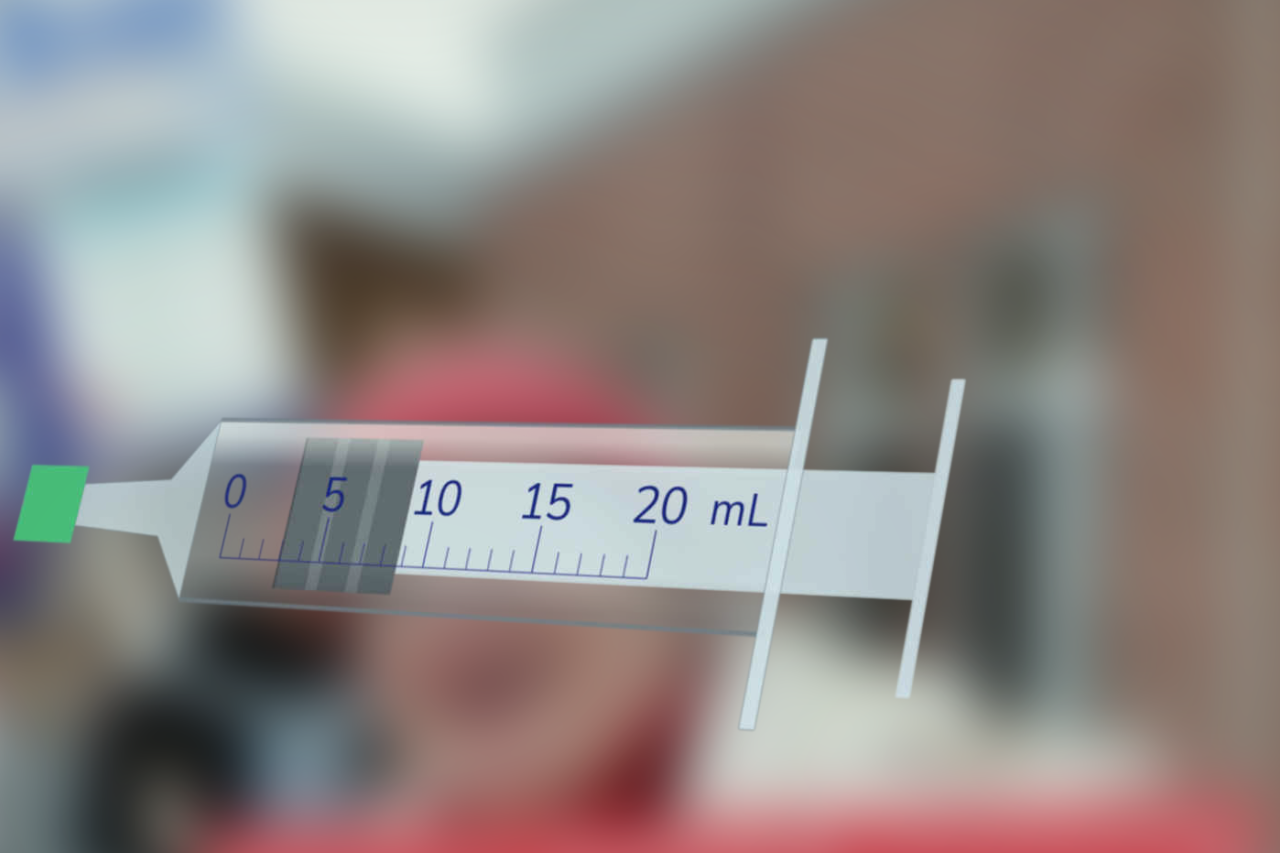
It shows 3 mL
